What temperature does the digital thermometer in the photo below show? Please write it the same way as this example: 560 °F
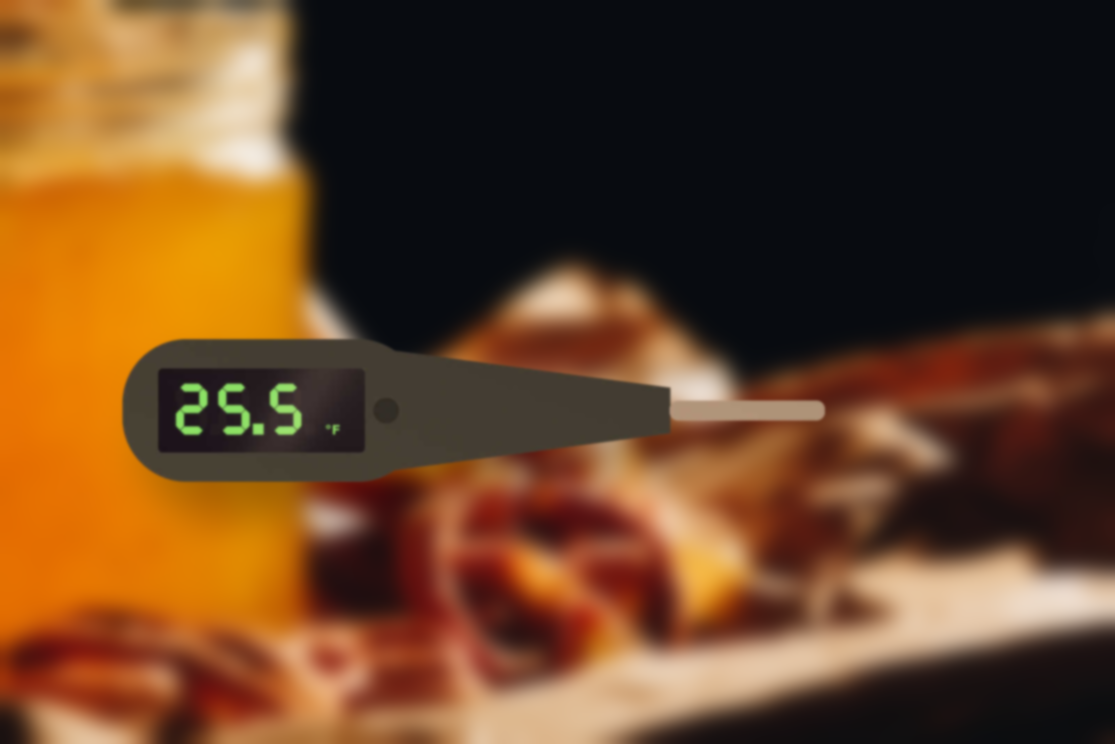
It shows 25.5 °F
